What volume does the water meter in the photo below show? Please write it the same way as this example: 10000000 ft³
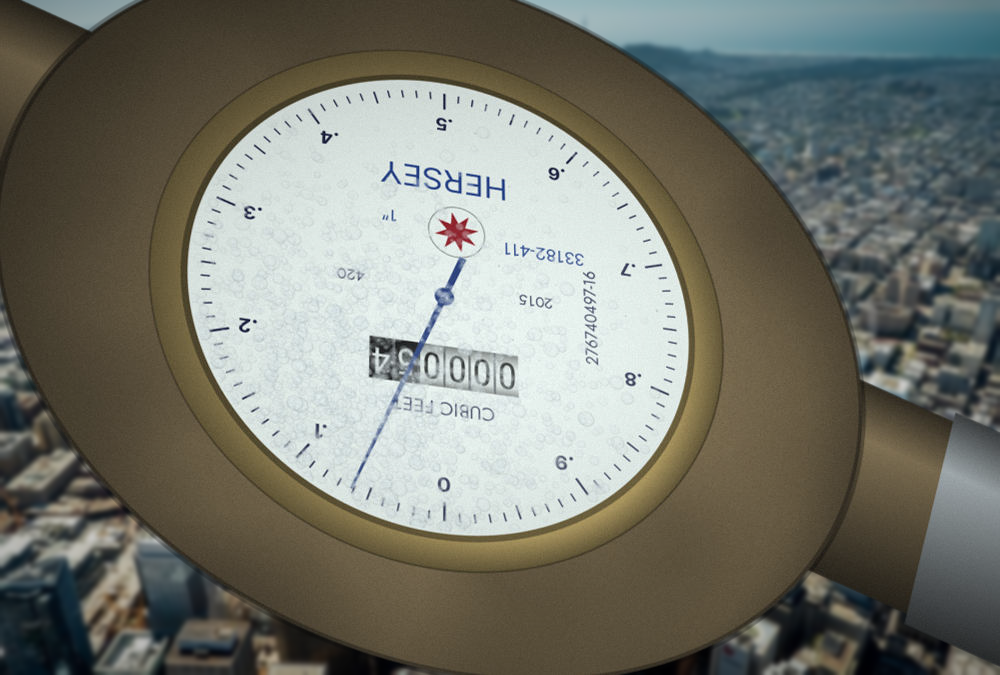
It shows 54.06 ft³
